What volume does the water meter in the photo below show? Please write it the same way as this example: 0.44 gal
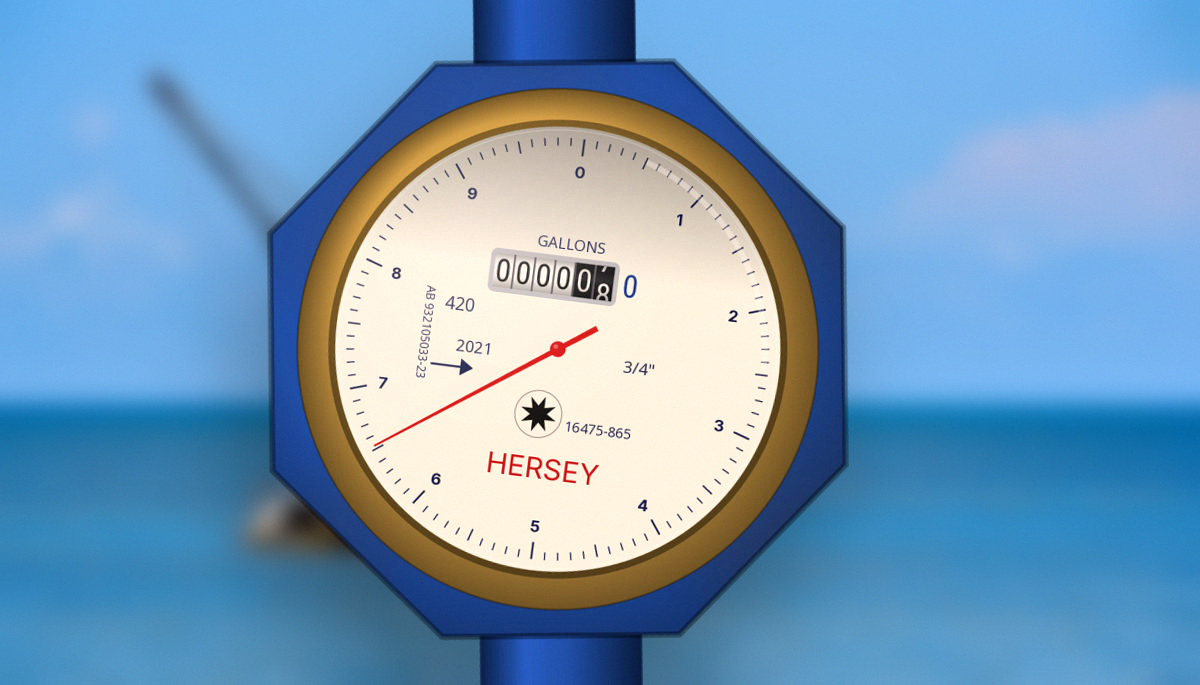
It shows 76.5 gal
